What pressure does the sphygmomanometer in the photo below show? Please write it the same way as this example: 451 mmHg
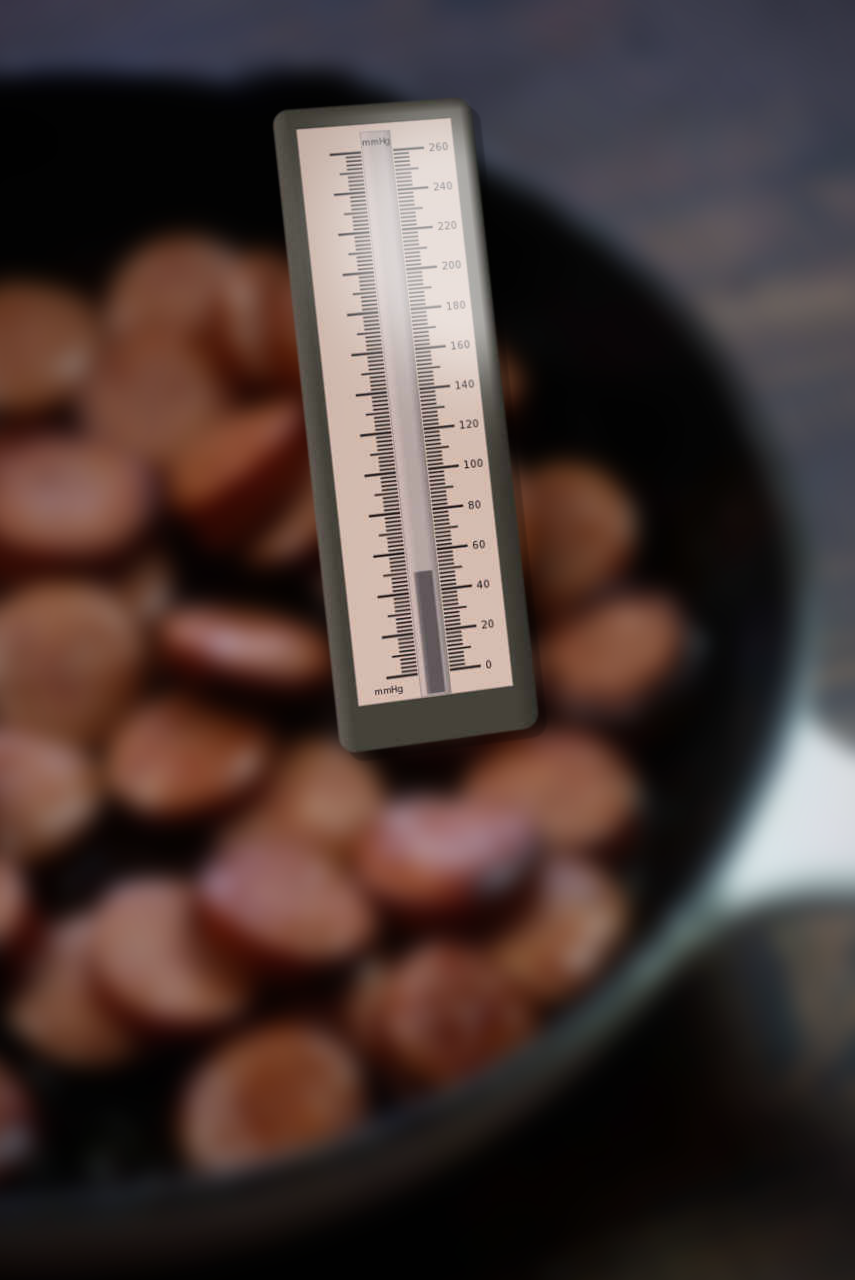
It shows 50 mmHg
